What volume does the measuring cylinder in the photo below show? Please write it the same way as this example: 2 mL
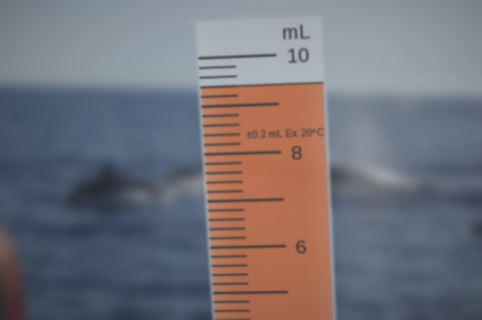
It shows 9.4 mL
